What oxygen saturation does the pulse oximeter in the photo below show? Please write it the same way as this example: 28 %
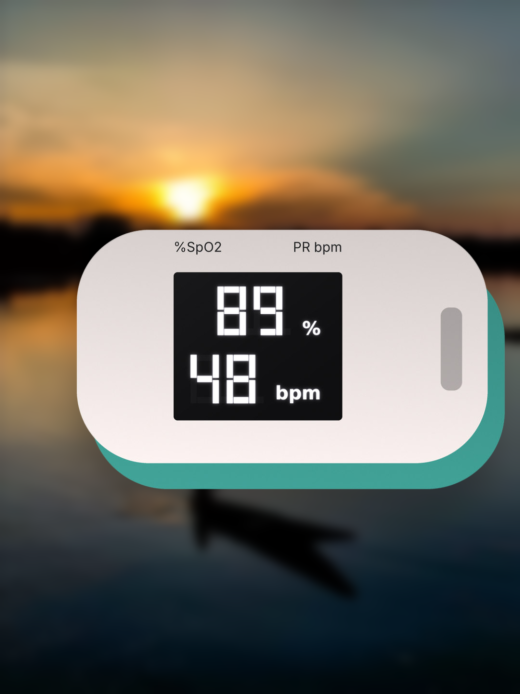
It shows 89 %
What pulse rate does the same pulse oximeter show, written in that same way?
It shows 48 bpm
